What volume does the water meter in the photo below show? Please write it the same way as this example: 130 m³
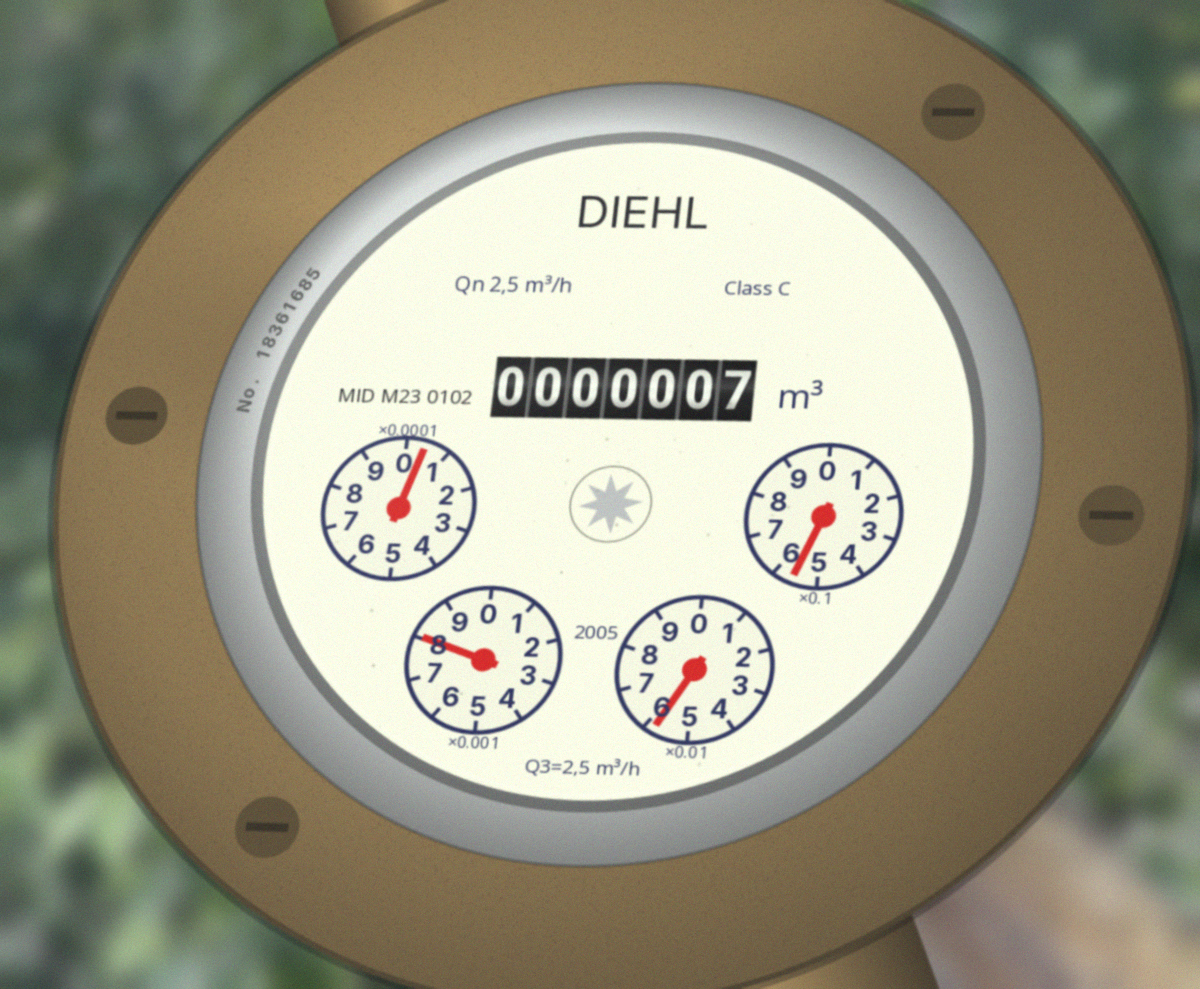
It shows 7.5580 m³
